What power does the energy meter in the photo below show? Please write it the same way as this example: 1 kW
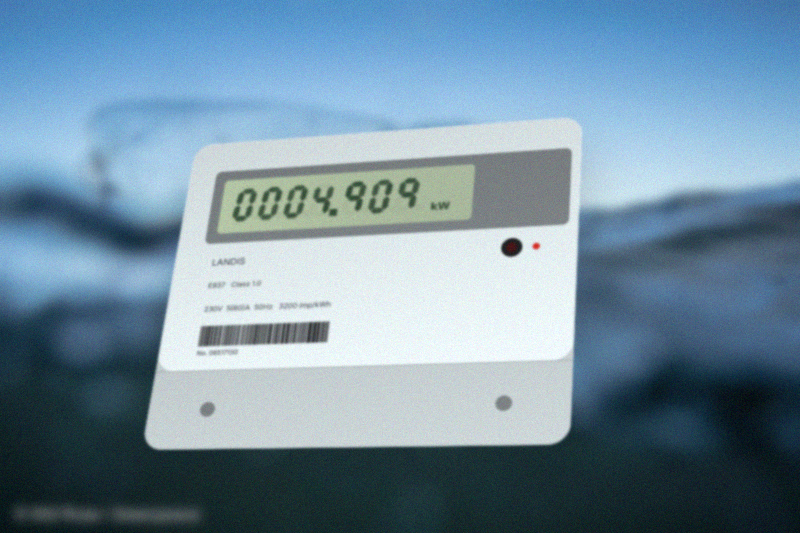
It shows 4.909 kW
